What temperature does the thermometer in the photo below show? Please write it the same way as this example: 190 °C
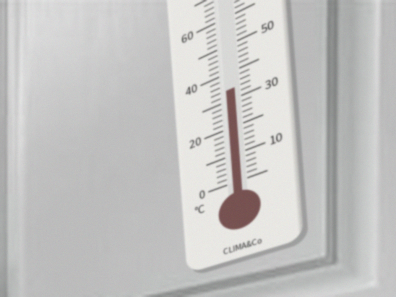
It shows 34 °C
